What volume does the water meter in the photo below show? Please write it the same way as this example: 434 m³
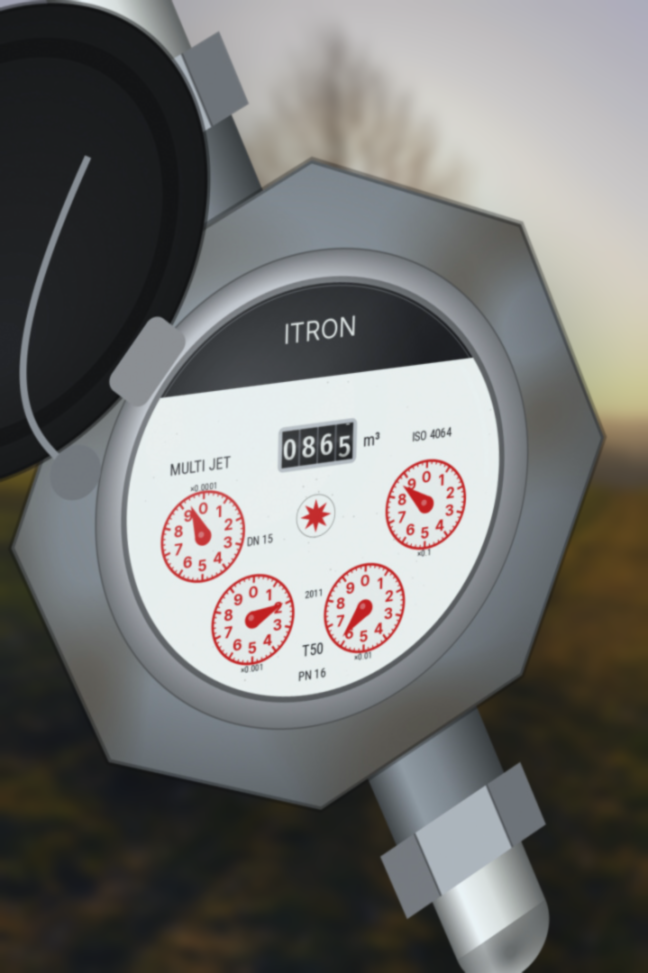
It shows 864.8619 m³
